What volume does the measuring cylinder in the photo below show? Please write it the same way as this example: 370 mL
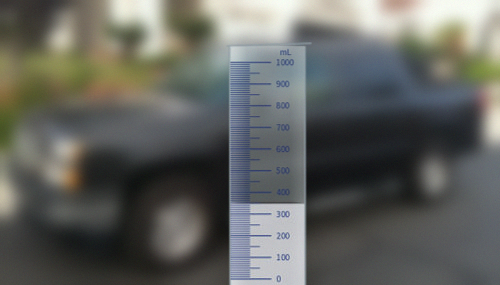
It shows 350 mL
